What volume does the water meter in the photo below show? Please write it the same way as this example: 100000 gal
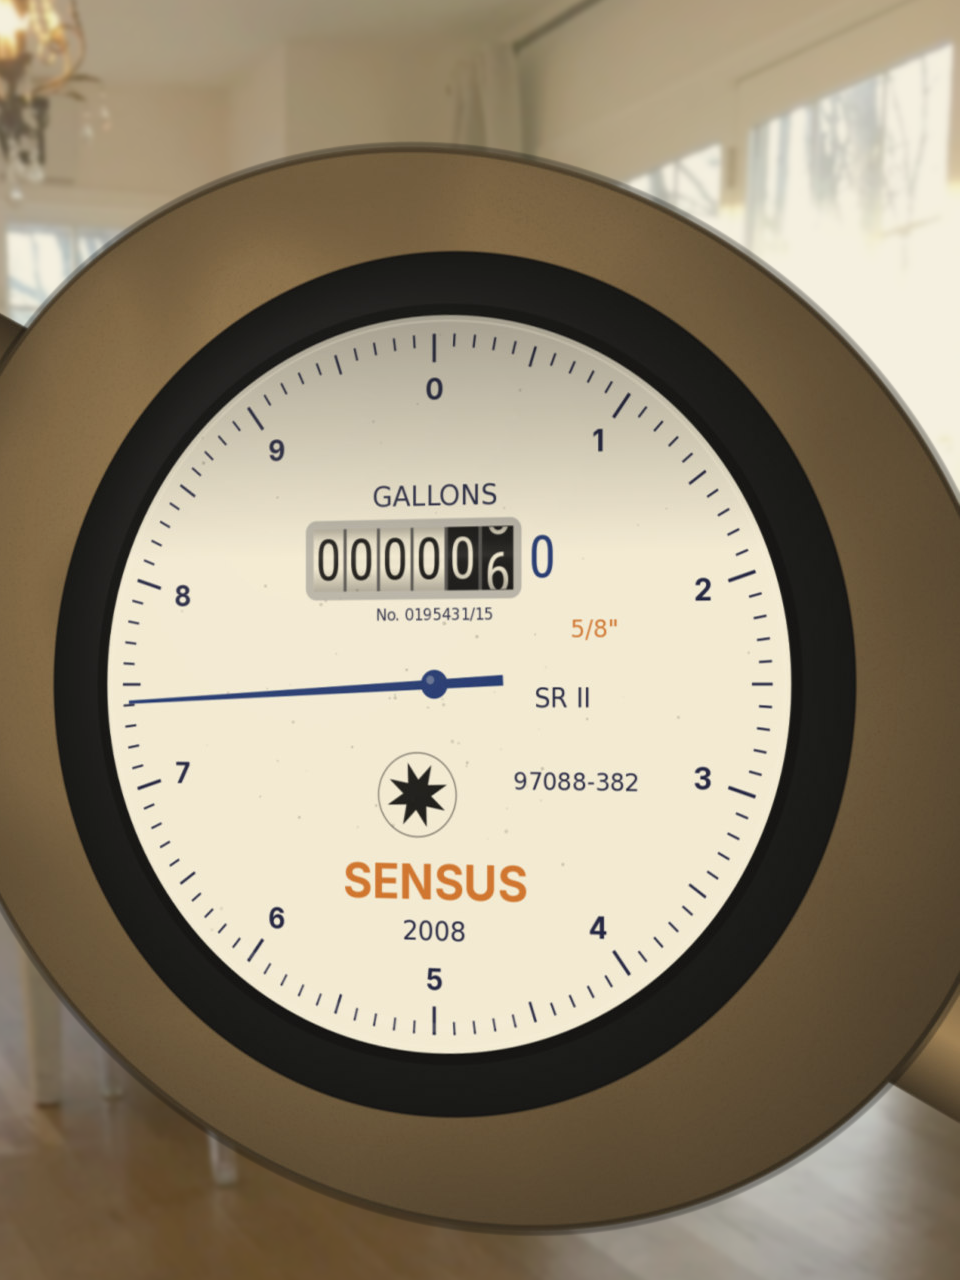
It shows 57.4 gal
